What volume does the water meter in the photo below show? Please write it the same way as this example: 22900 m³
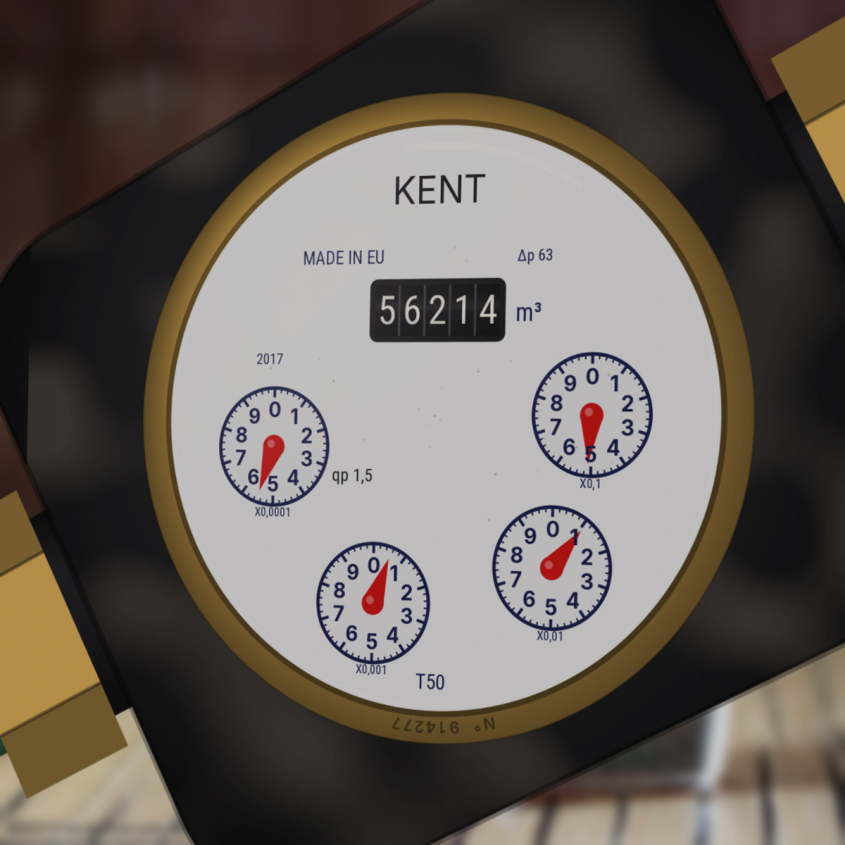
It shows 56214.5105 m³
